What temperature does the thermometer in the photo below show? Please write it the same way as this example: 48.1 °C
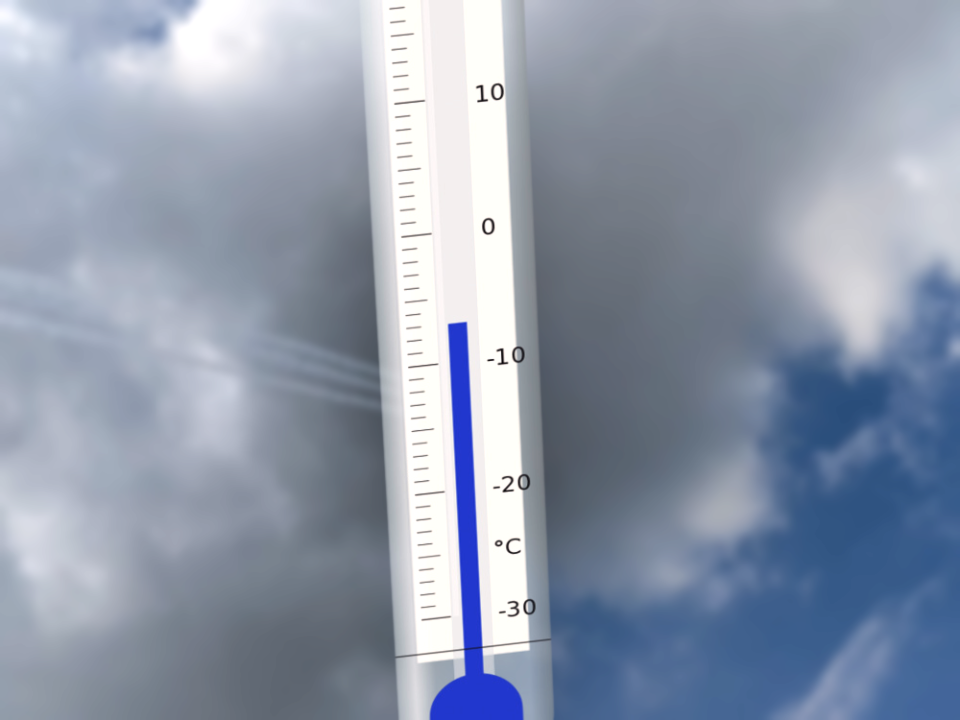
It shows -7 °C
